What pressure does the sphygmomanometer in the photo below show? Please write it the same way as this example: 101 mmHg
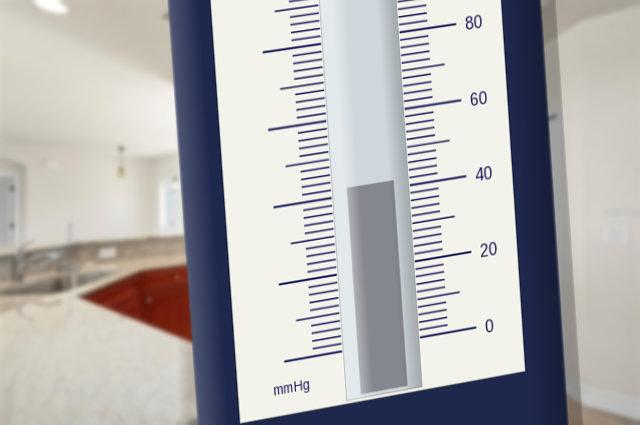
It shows 42 mmHg
